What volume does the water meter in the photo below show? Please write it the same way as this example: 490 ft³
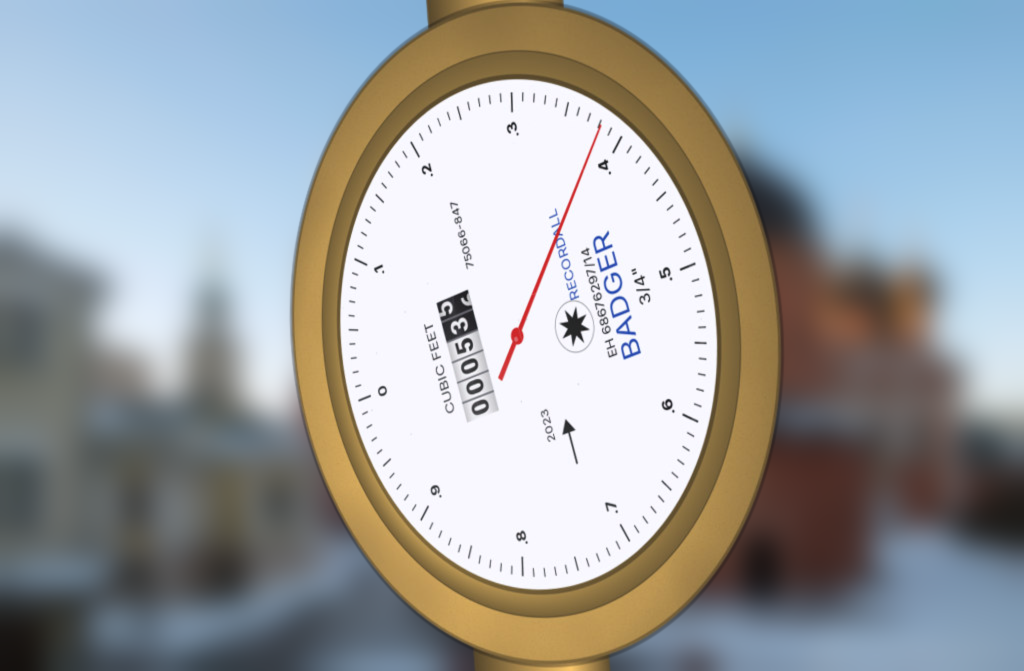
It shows 535.38 ft³
